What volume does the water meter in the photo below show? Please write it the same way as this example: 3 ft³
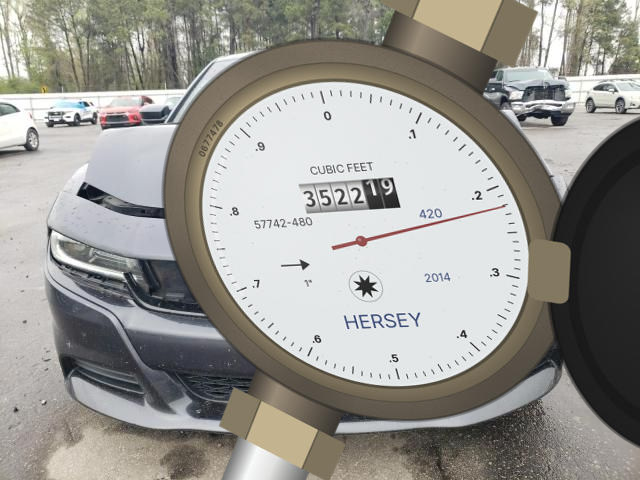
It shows 352219.22 ft³
